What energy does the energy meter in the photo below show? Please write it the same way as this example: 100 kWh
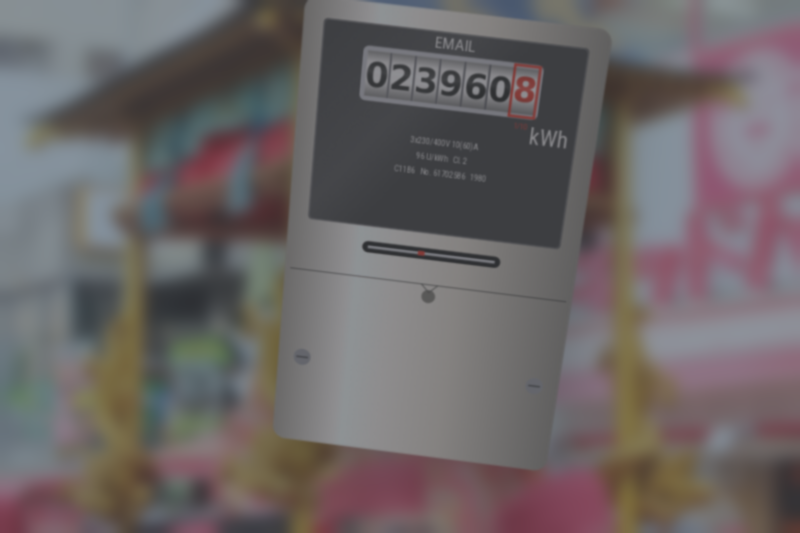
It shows 23960.8 kWh
